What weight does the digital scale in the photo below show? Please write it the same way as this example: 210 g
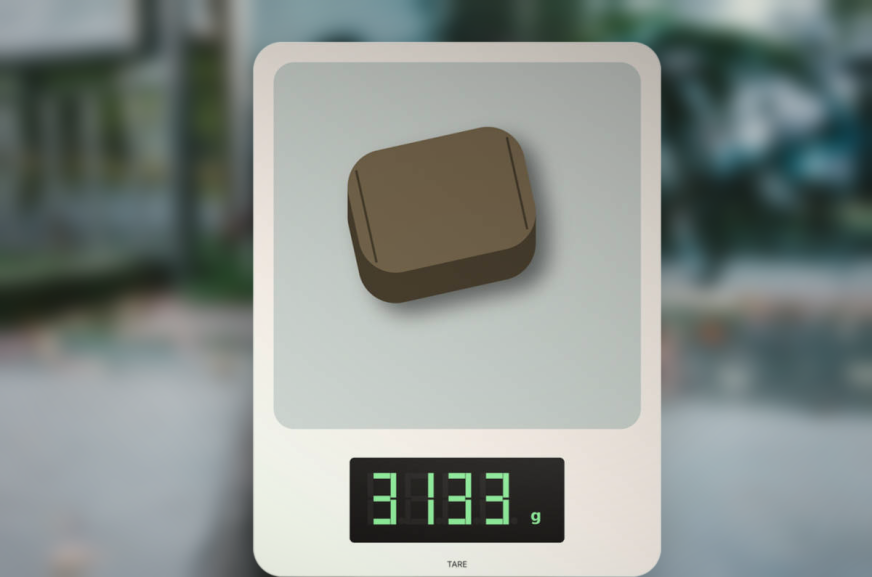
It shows 3133 g
